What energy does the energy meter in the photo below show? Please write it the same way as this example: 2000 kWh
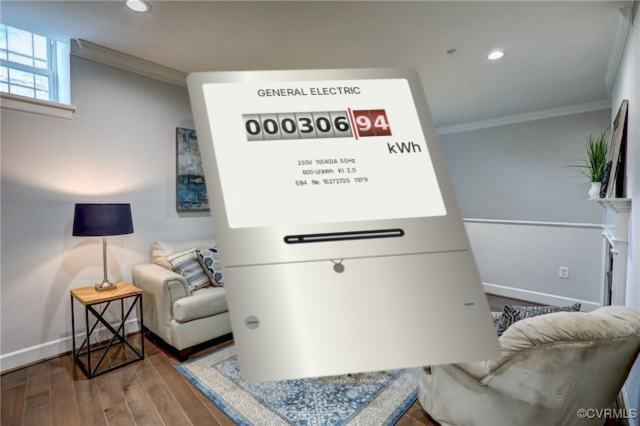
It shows 306.94 kWh
